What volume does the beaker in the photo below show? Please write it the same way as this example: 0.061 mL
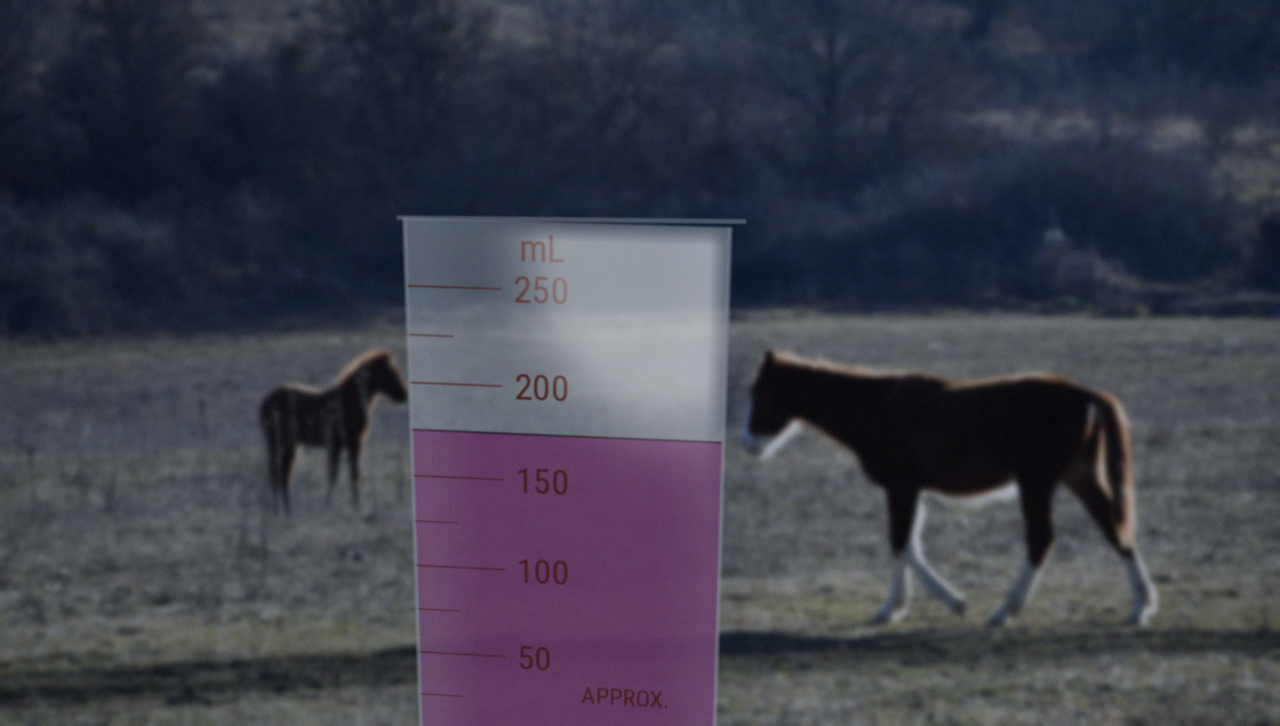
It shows 175 mL
